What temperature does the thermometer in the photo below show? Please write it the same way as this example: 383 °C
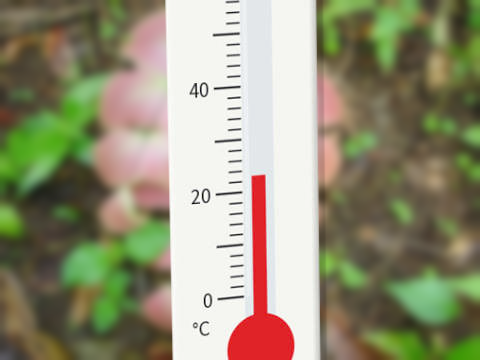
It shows 23 °C
